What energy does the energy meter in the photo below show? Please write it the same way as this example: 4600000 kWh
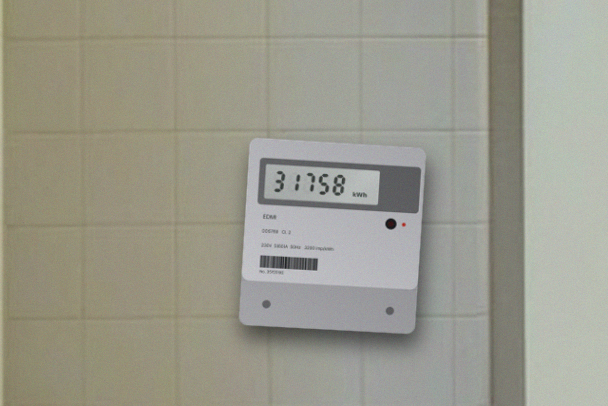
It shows 31758 kWh
